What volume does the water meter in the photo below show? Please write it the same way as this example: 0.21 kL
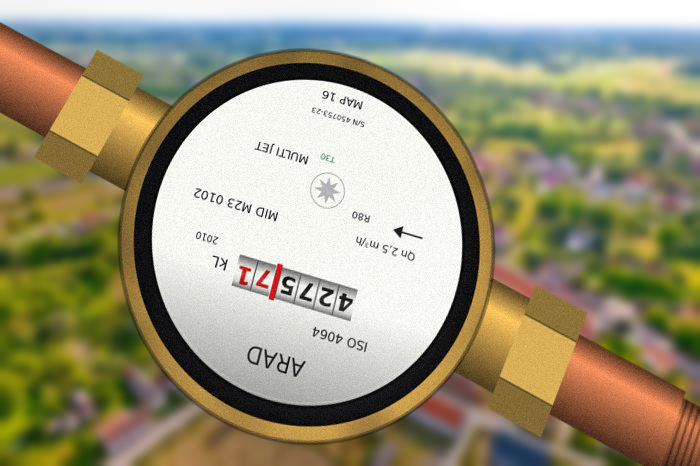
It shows 4275.71 kL
